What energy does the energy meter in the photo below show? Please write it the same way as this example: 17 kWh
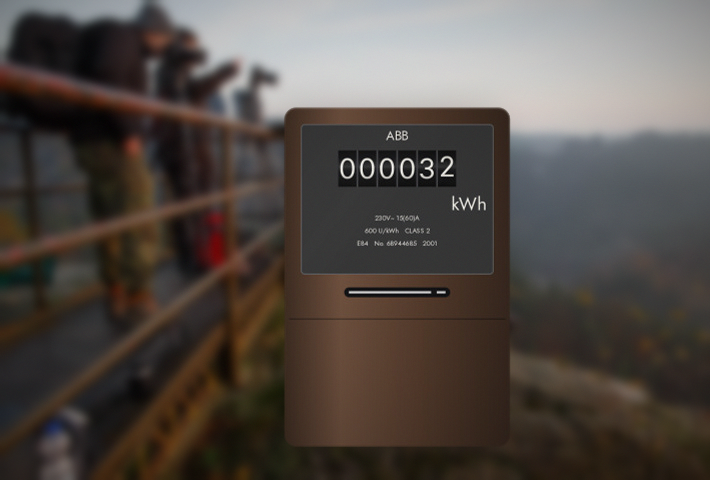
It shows 32 kWh
